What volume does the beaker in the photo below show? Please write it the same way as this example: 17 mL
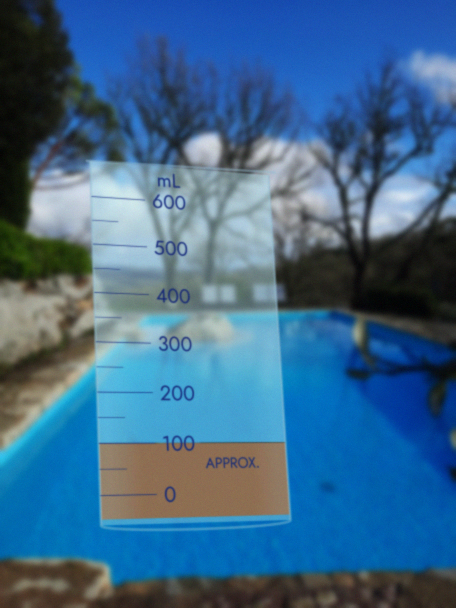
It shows 100 mL
